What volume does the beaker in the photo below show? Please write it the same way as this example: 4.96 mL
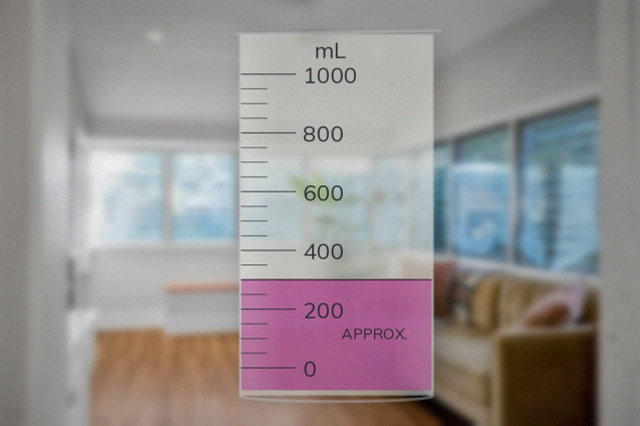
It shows 300 mL
